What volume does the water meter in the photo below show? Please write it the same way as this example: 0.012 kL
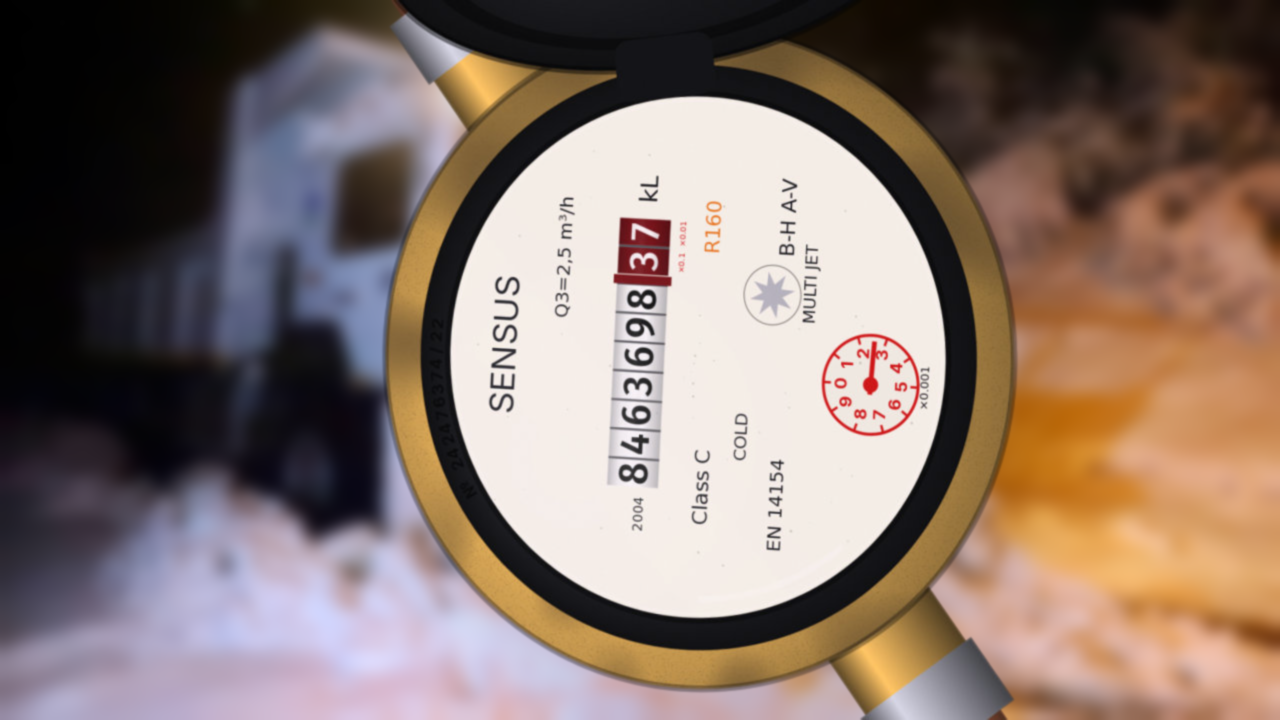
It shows 8463698.372 kL
